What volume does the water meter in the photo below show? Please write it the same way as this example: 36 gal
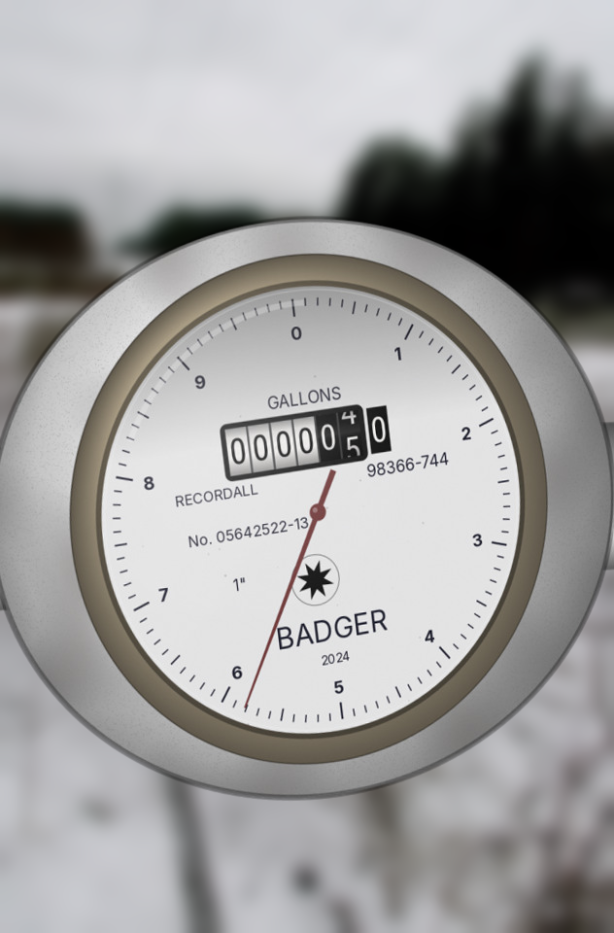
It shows 45.8 gal
